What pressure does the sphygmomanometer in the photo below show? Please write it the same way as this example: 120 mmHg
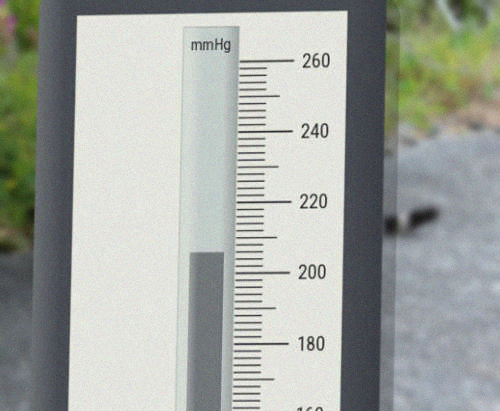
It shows 206 mmHg
